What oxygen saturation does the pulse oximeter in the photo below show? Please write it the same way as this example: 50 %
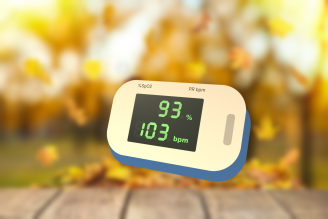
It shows 93 %
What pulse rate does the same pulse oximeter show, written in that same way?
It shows 103 bpm
